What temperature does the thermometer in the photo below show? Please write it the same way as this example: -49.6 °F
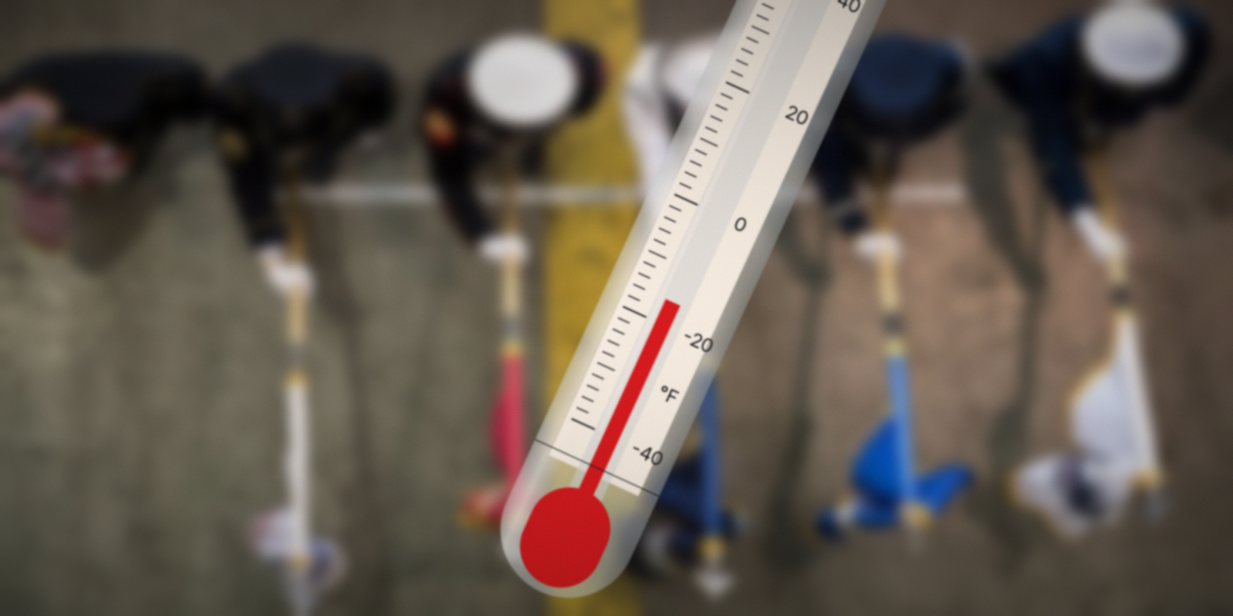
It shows -16 °F
